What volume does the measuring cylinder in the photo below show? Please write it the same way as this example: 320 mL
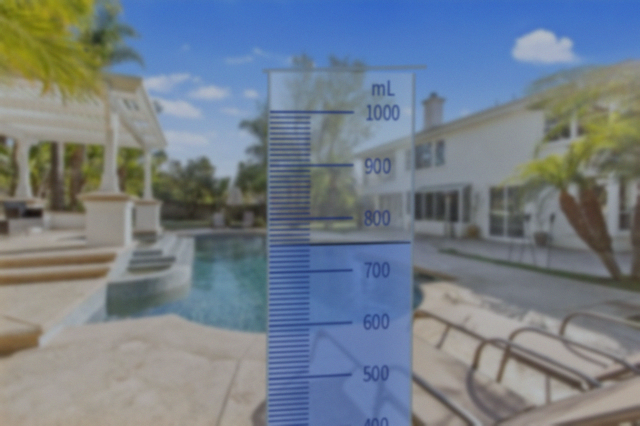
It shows 750 mL
